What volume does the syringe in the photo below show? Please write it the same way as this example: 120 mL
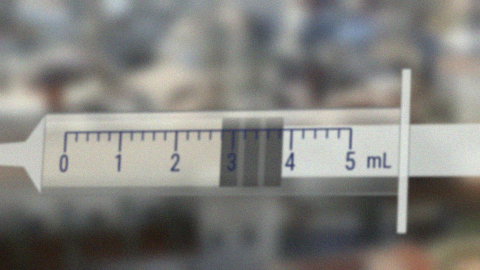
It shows 2.8 mL
